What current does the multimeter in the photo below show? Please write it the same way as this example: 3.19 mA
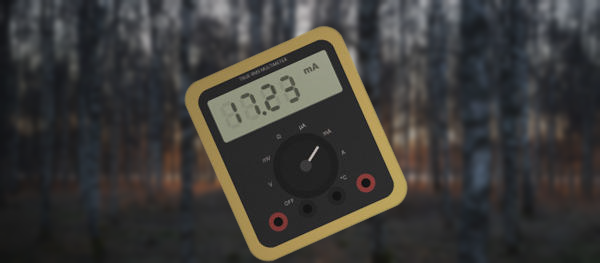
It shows 17.23 mA
